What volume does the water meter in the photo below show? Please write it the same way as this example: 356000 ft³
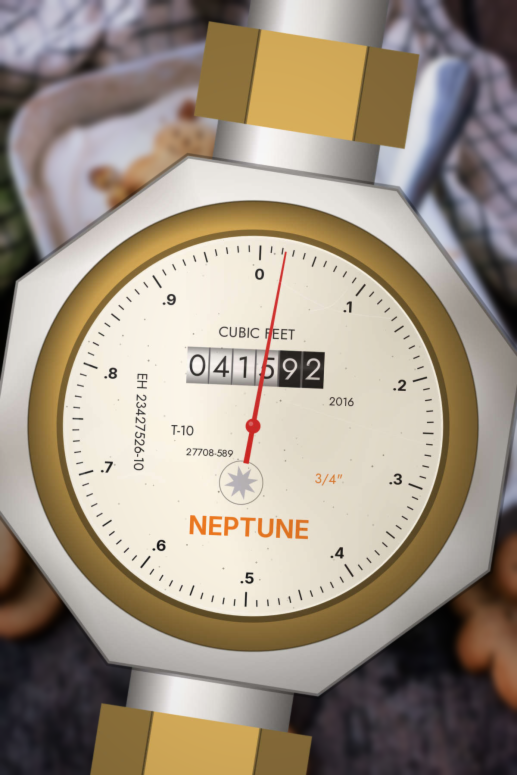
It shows 41592.02 ft³
